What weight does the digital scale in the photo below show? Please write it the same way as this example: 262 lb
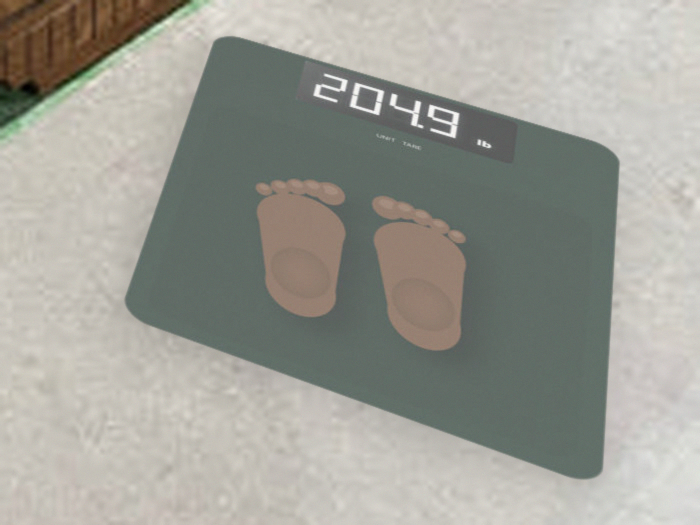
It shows 204.9 lb
